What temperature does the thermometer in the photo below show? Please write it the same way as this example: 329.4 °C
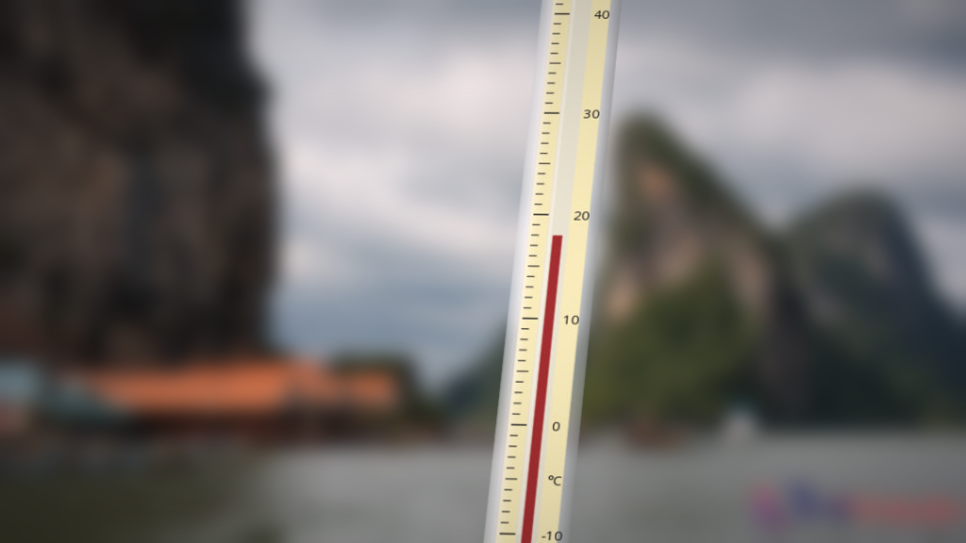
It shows 18 °C
